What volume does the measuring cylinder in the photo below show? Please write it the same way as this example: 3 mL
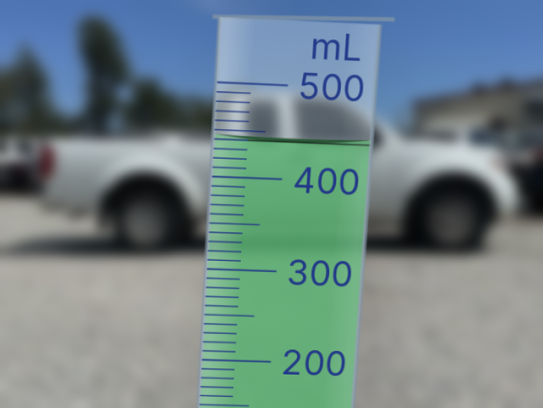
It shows 440 mL
